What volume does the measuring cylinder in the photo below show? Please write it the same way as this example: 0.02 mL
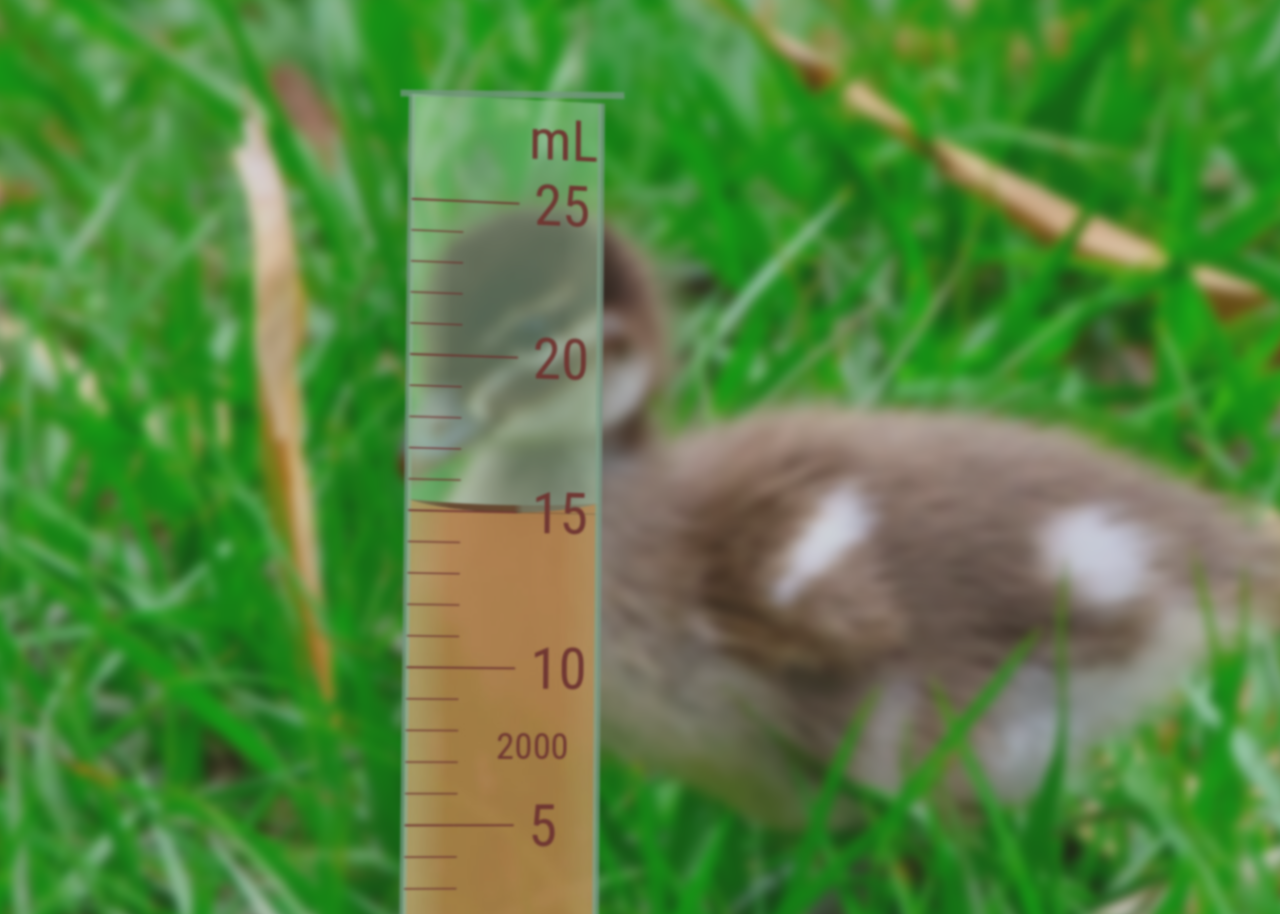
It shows 15 mL
